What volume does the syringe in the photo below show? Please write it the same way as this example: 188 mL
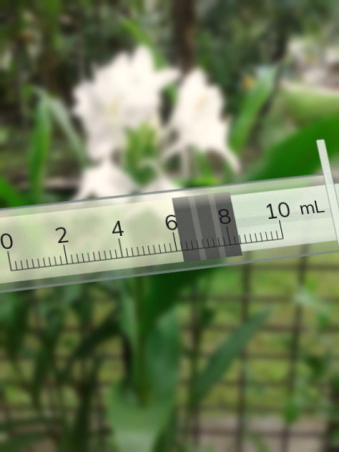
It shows 6.2 mL
